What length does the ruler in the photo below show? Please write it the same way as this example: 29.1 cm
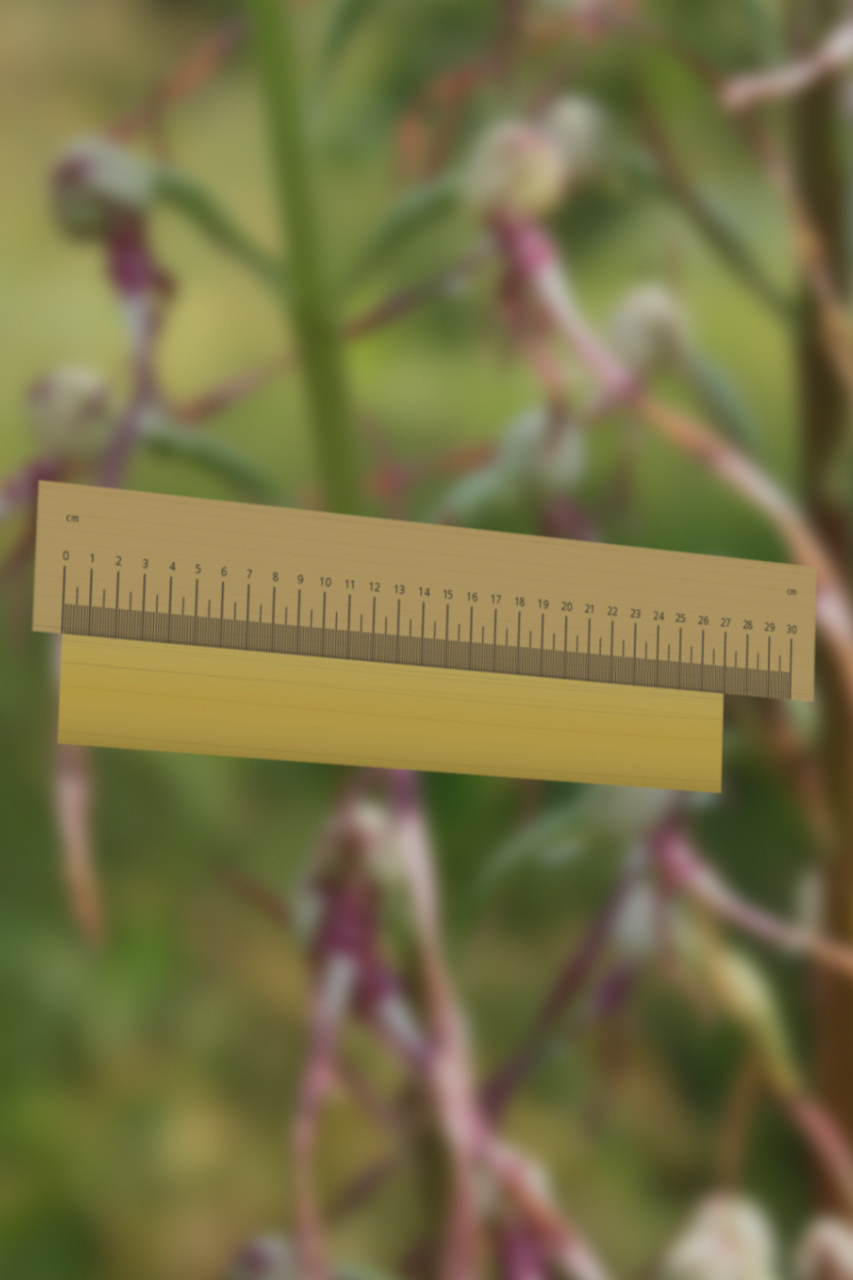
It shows 27 cm
